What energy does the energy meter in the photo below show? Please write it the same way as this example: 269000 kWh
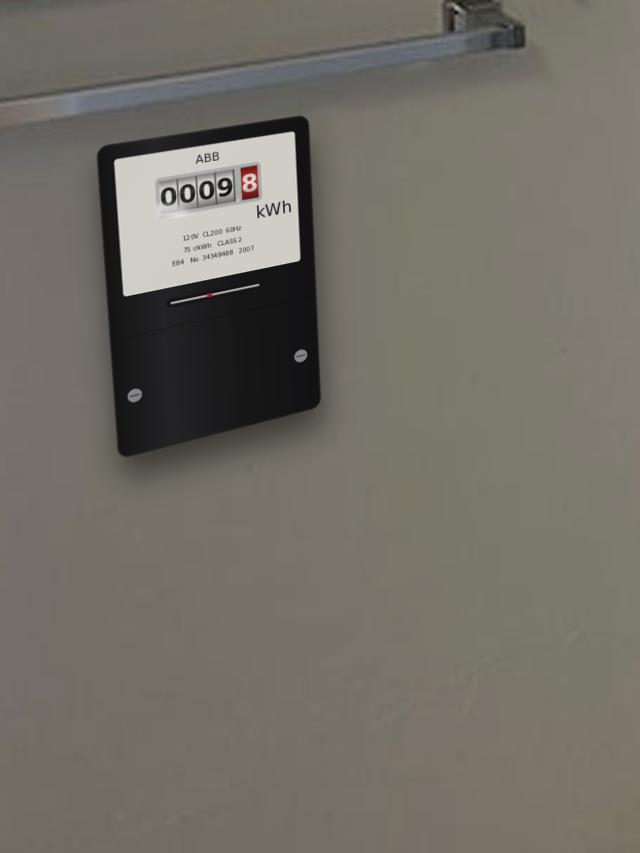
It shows 9.8 kWh
